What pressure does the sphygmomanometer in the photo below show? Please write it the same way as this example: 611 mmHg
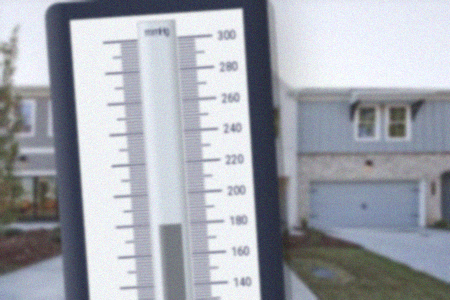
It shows 180 mmHg
